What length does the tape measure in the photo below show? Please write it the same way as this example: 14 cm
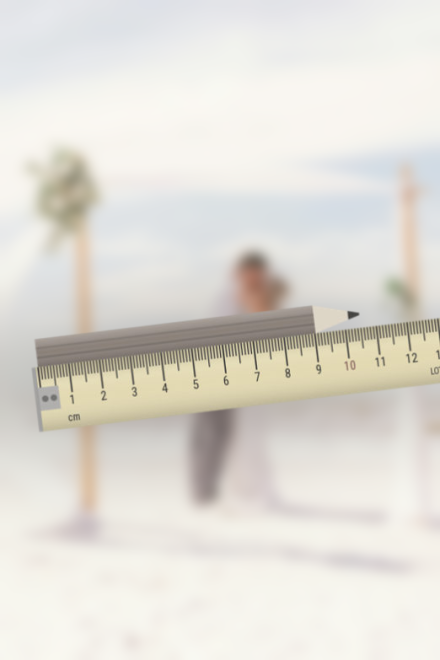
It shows 10.5 cm
